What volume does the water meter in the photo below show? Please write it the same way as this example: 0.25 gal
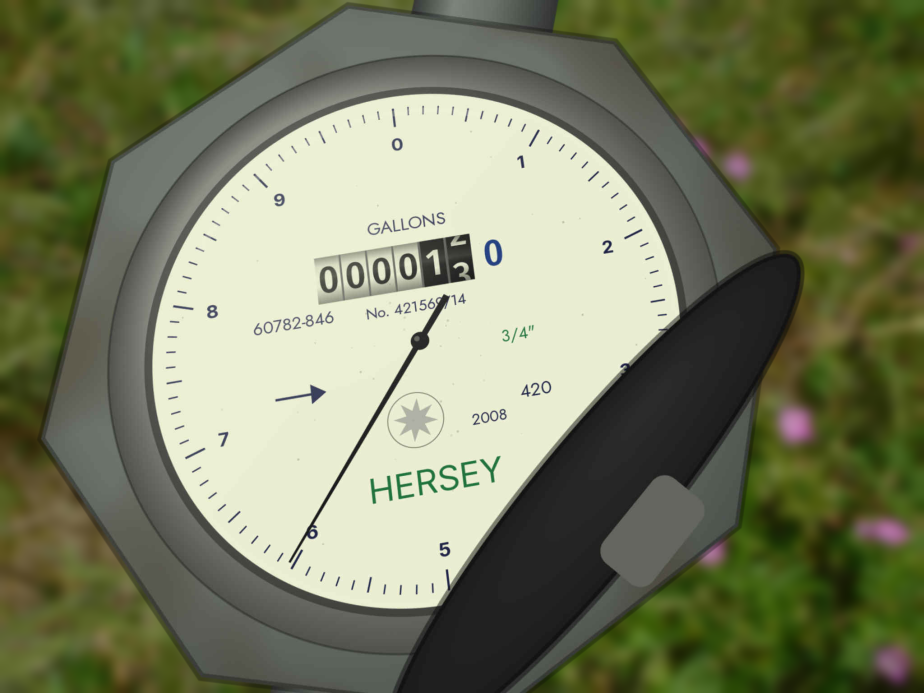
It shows 126.0 gal
